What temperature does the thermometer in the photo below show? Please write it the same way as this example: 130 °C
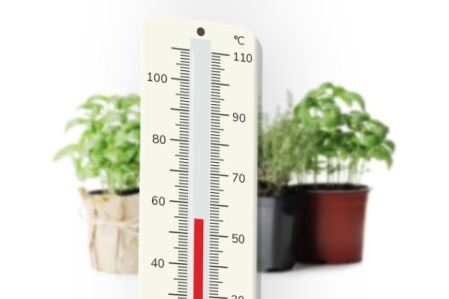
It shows 55 °C
